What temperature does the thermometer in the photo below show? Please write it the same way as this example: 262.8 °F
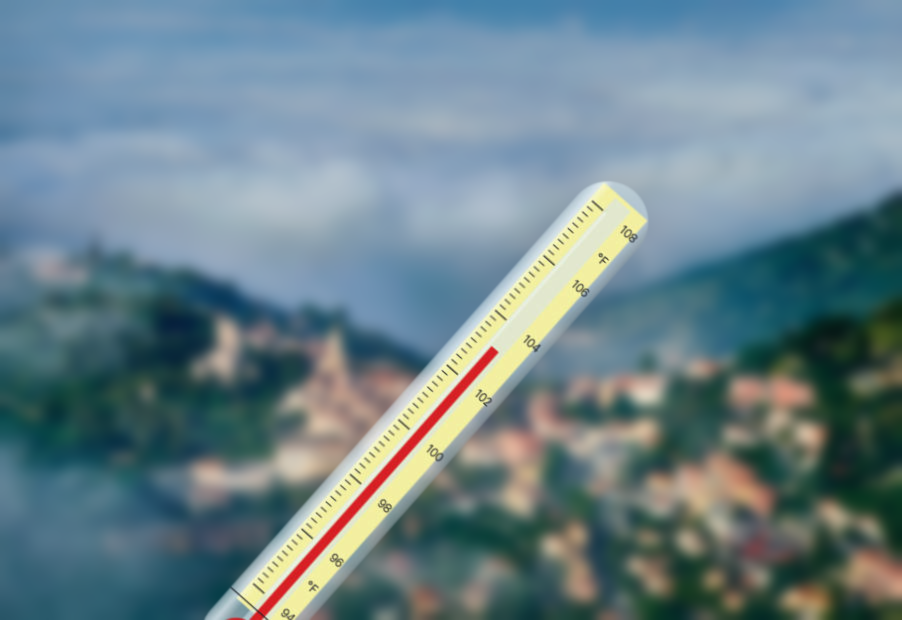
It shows 103.2 °F
